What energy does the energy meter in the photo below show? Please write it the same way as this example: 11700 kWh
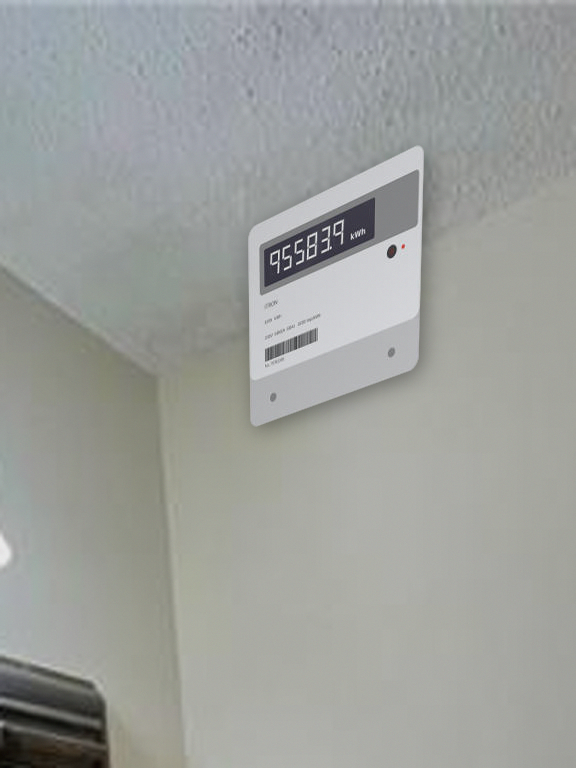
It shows 95583.9 kWh
